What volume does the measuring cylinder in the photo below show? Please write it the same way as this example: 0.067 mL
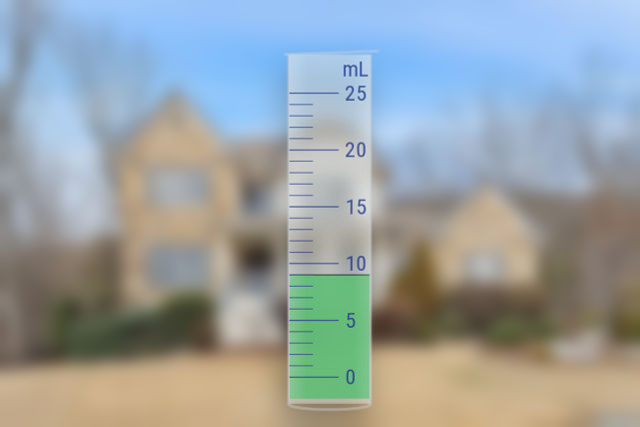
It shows 9 mL
